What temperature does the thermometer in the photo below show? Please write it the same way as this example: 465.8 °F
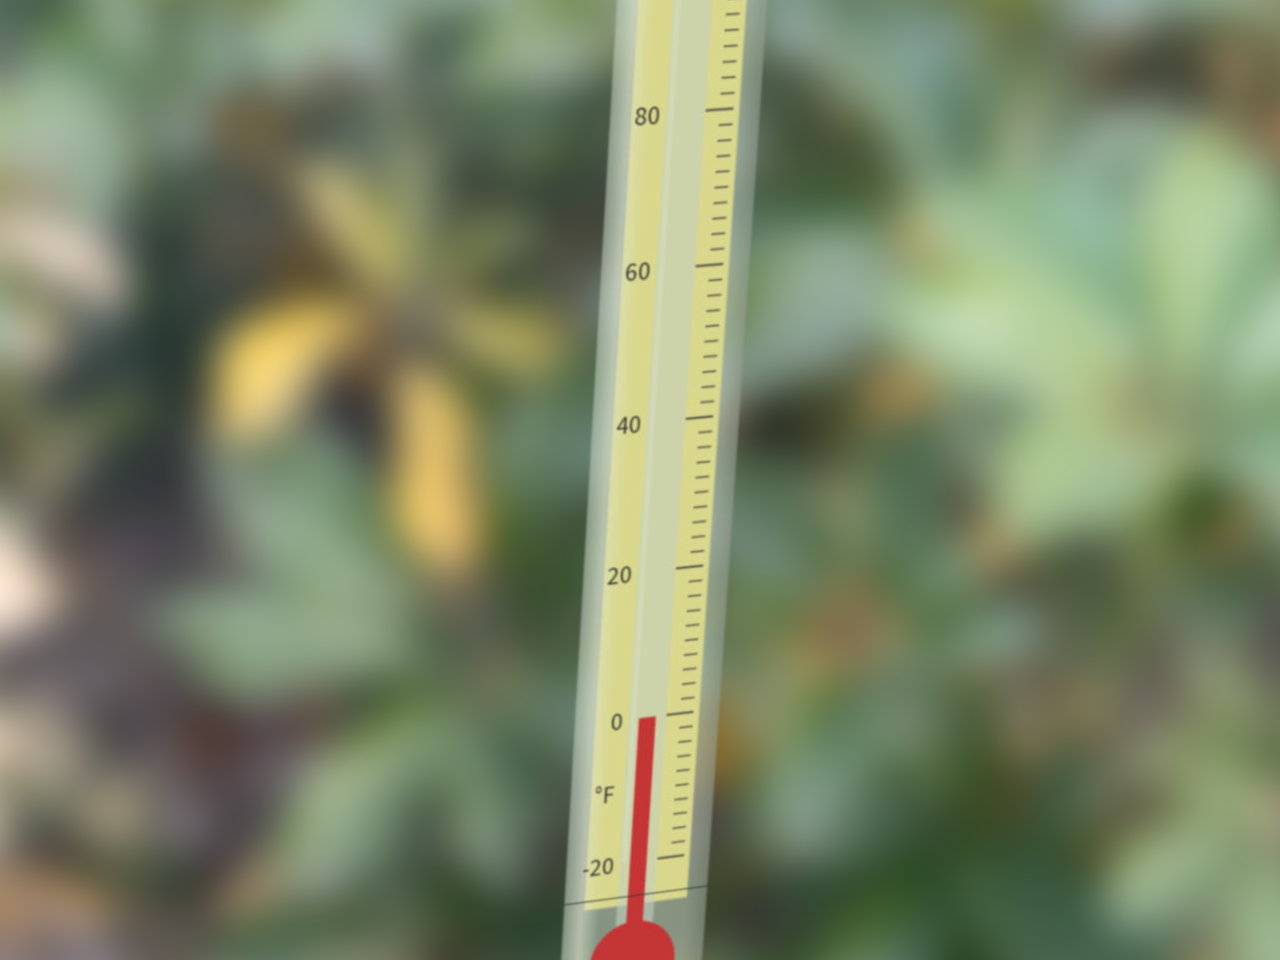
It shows 0 °F
